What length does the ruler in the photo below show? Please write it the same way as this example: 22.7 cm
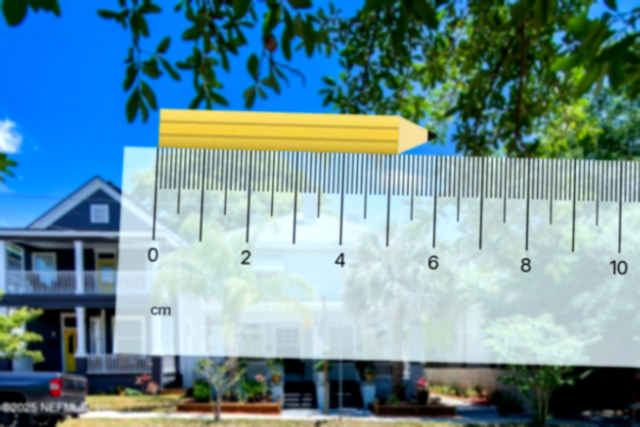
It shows 6 cm
